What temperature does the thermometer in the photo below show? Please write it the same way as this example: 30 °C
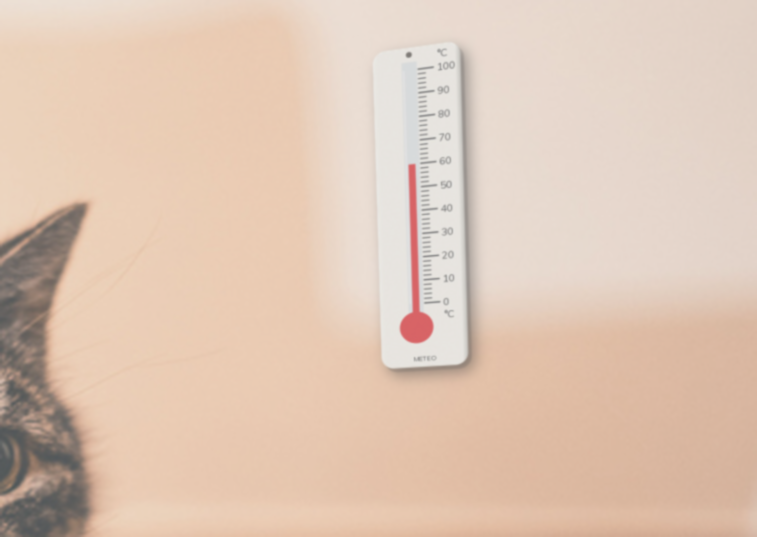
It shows 60 °C
